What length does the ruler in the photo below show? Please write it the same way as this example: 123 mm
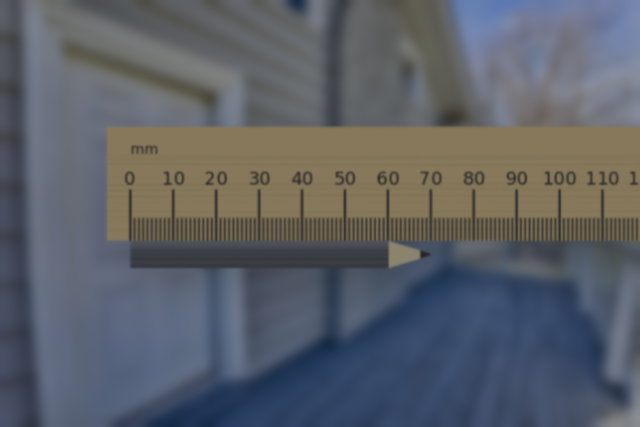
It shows 70 mm
